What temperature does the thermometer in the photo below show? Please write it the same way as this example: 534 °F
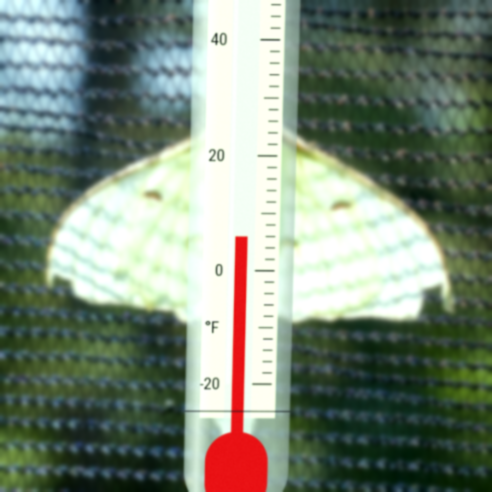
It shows 6 °F
